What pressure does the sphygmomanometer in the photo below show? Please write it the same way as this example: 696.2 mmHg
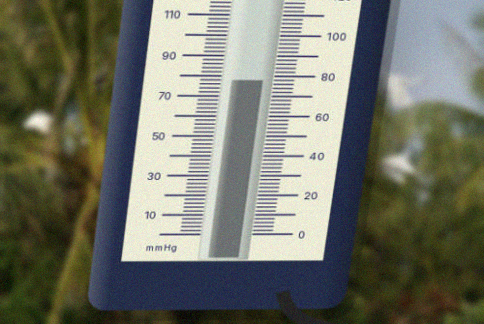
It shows 78 mmHg
